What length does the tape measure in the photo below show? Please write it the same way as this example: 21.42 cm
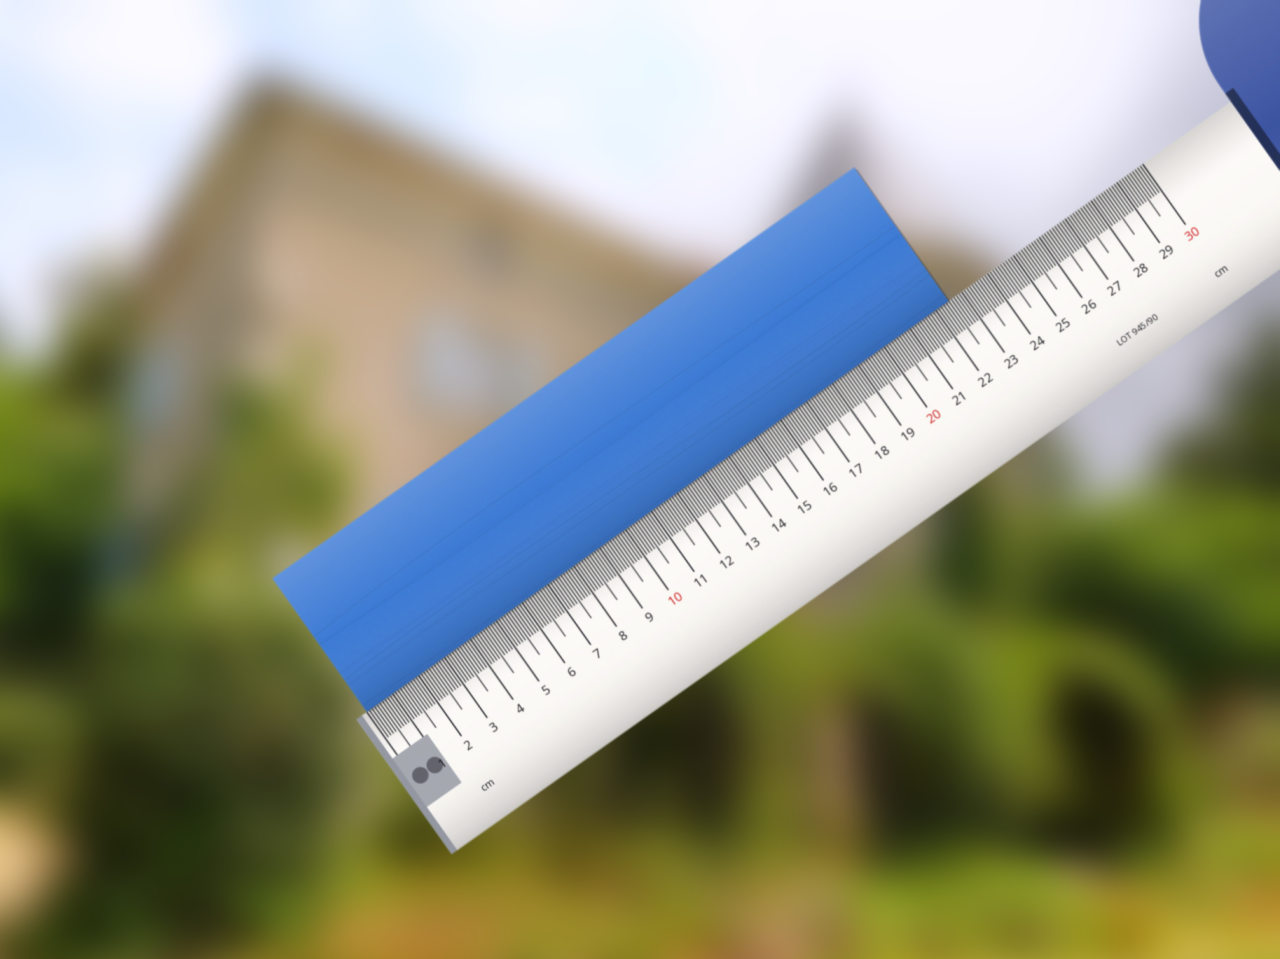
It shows 22.5 cm
